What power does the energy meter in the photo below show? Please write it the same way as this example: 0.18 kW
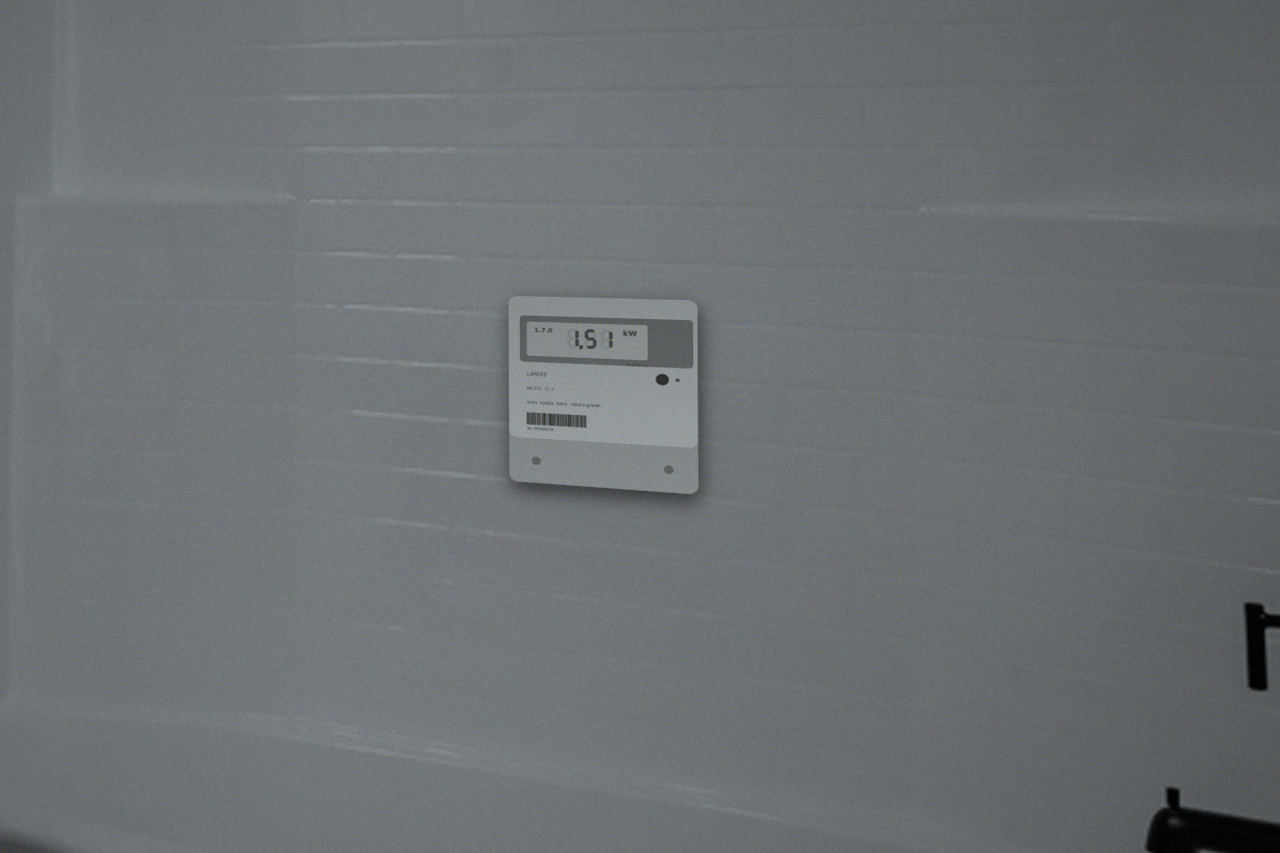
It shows 1.51 kW
